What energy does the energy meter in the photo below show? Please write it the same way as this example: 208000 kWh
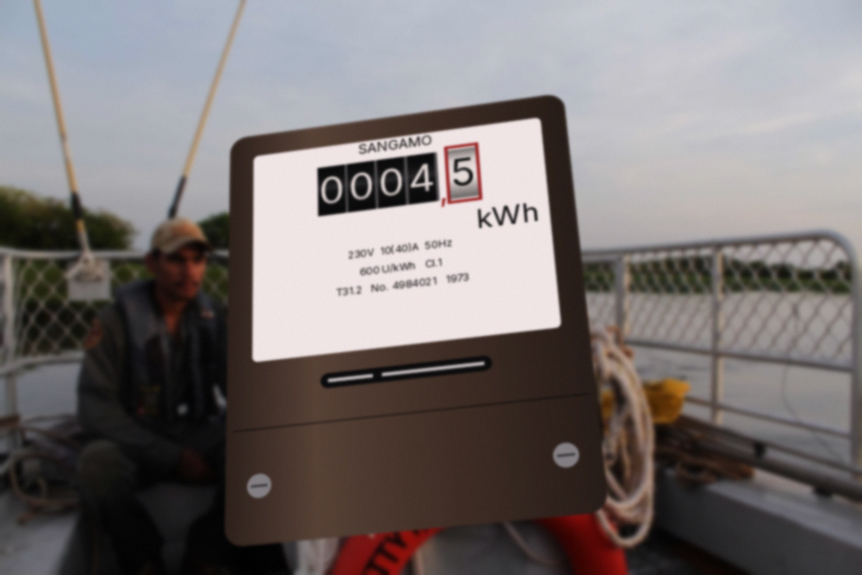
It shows 4.5 kWh
